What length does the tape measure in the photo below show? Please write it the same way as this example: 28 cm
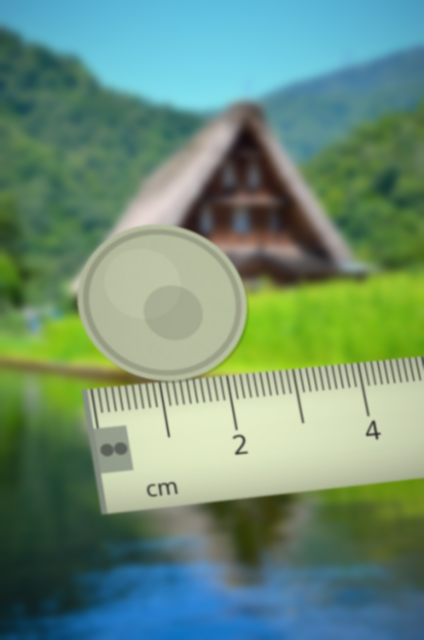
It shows 2.5 cm
